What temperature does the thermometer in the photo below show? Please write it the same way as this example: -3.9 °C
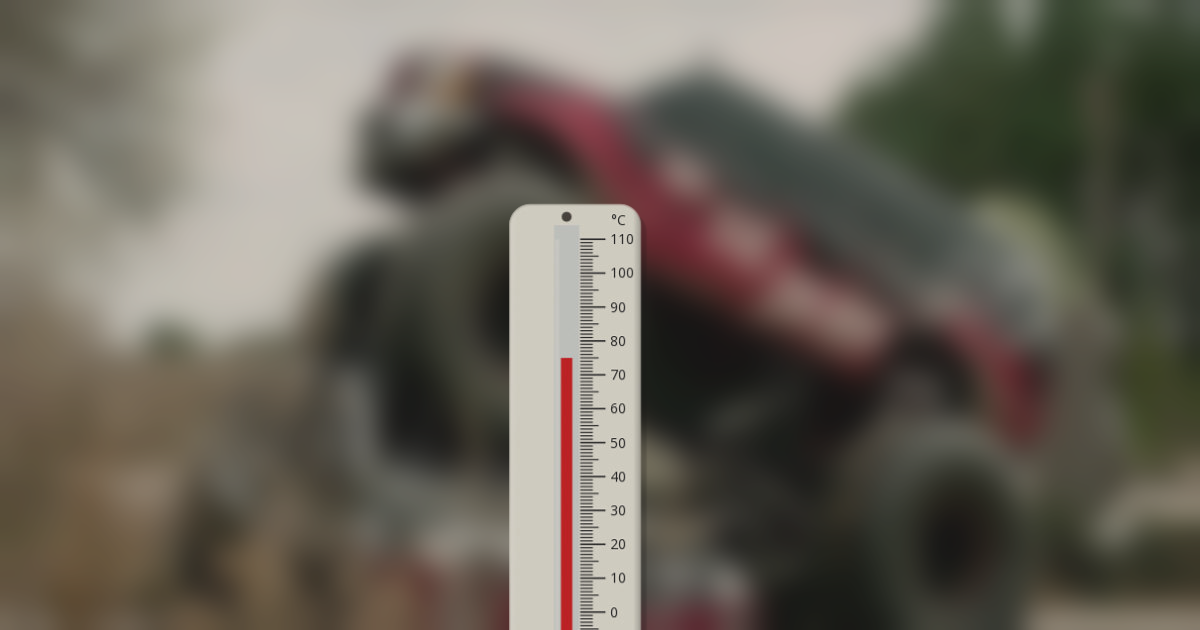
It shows 75 °C
